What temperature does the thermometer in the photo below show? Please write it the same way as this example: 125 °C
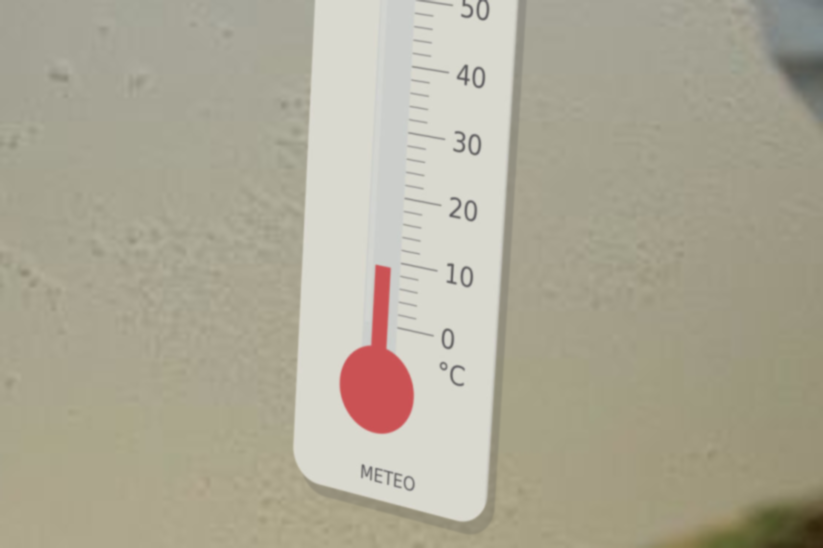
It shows 9 °C
